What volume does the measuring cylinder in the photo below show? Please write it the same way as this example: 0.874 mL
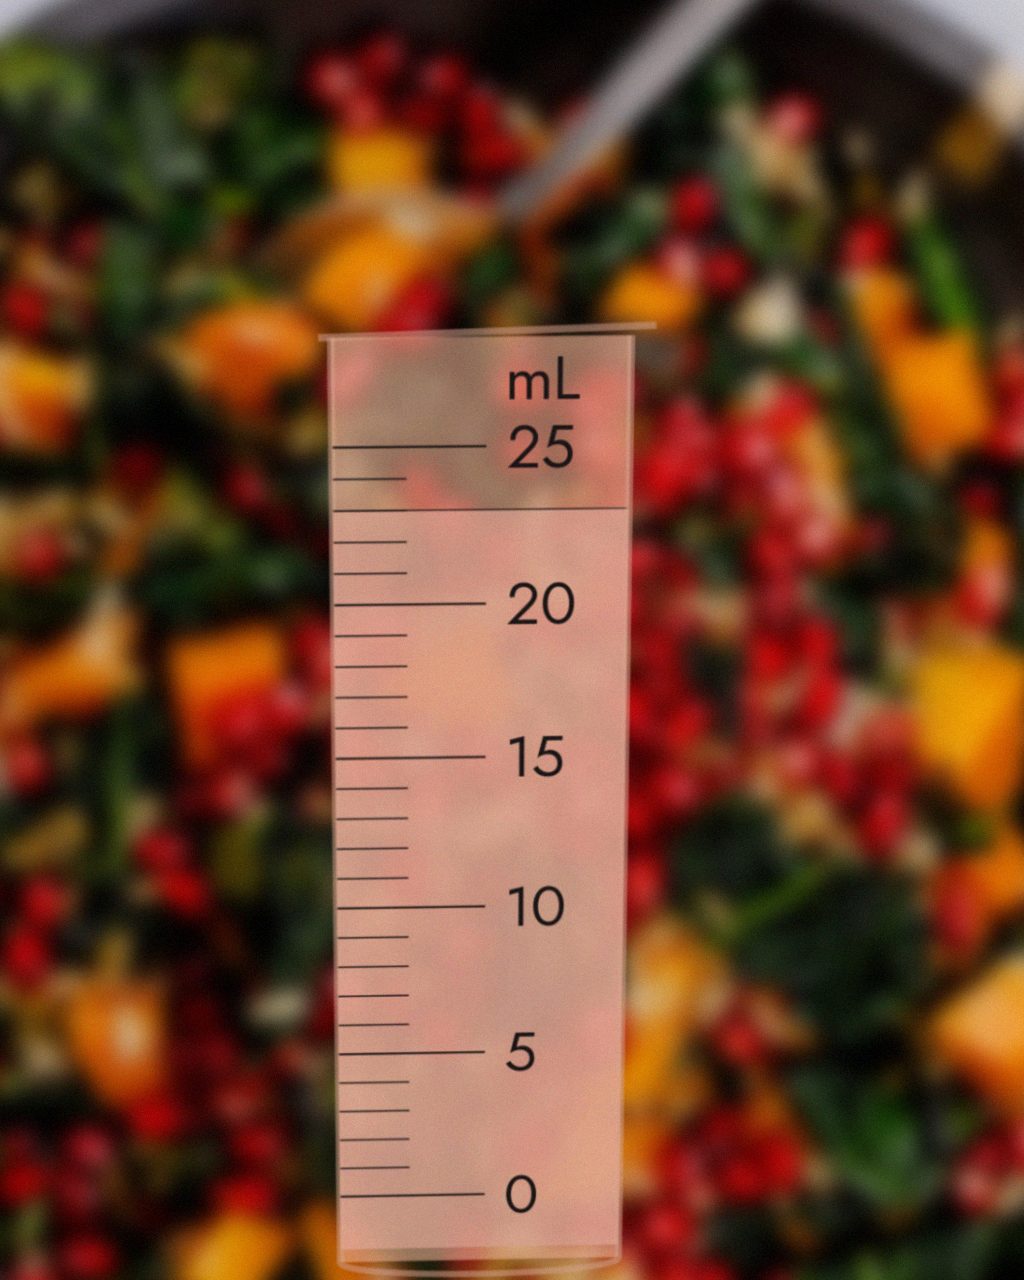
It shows 23 mL
